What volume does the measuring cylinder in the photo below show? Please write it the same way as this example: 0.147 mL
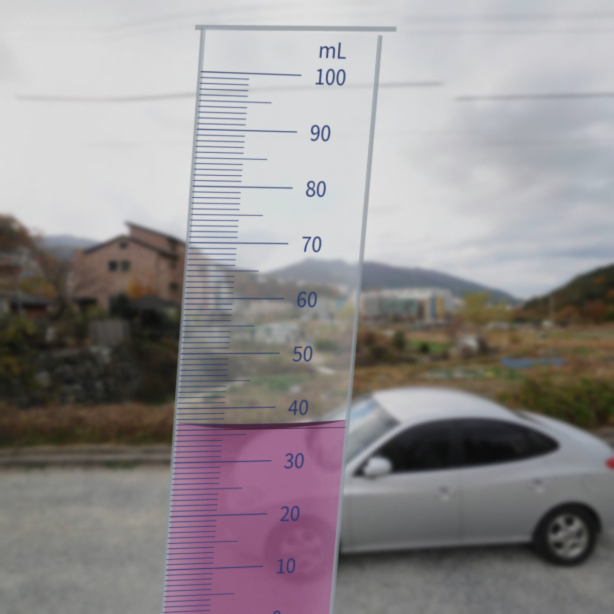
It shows 36 mL
